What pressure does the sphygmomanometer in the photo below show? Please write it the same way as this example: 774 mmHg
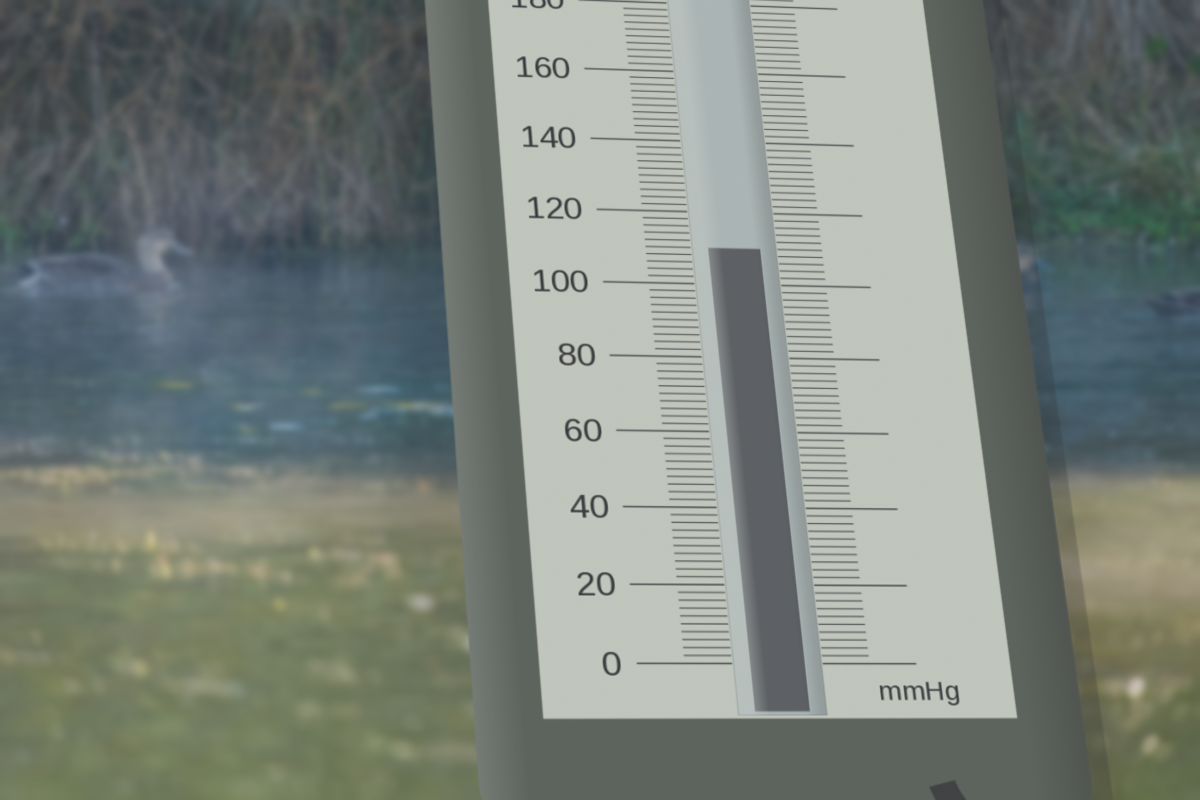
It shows 110 mmHg
